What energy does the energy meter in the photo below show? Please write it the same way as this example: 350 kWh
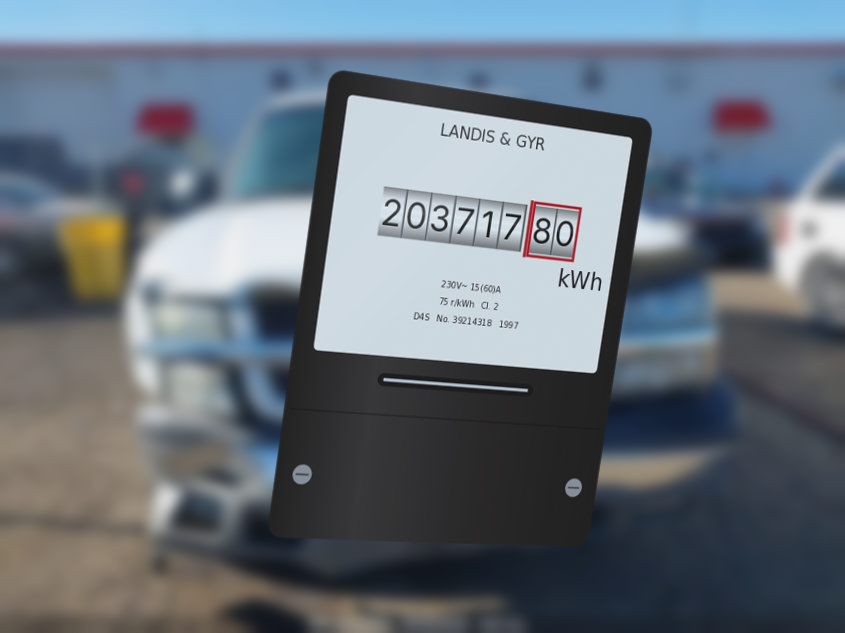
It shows 203717.80 kWh
